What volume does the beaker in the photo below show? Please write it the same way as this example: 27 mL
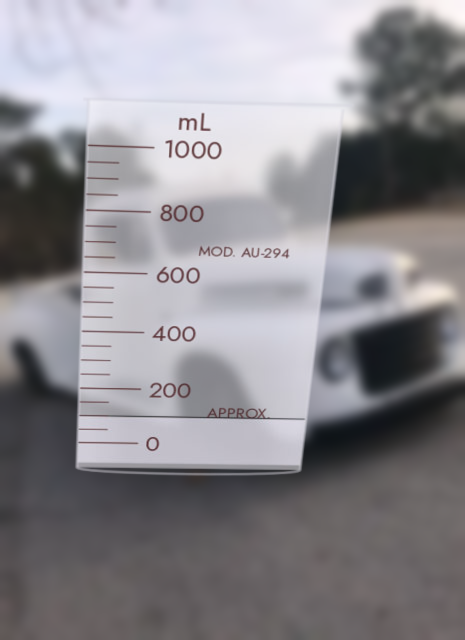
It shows 100 mL
